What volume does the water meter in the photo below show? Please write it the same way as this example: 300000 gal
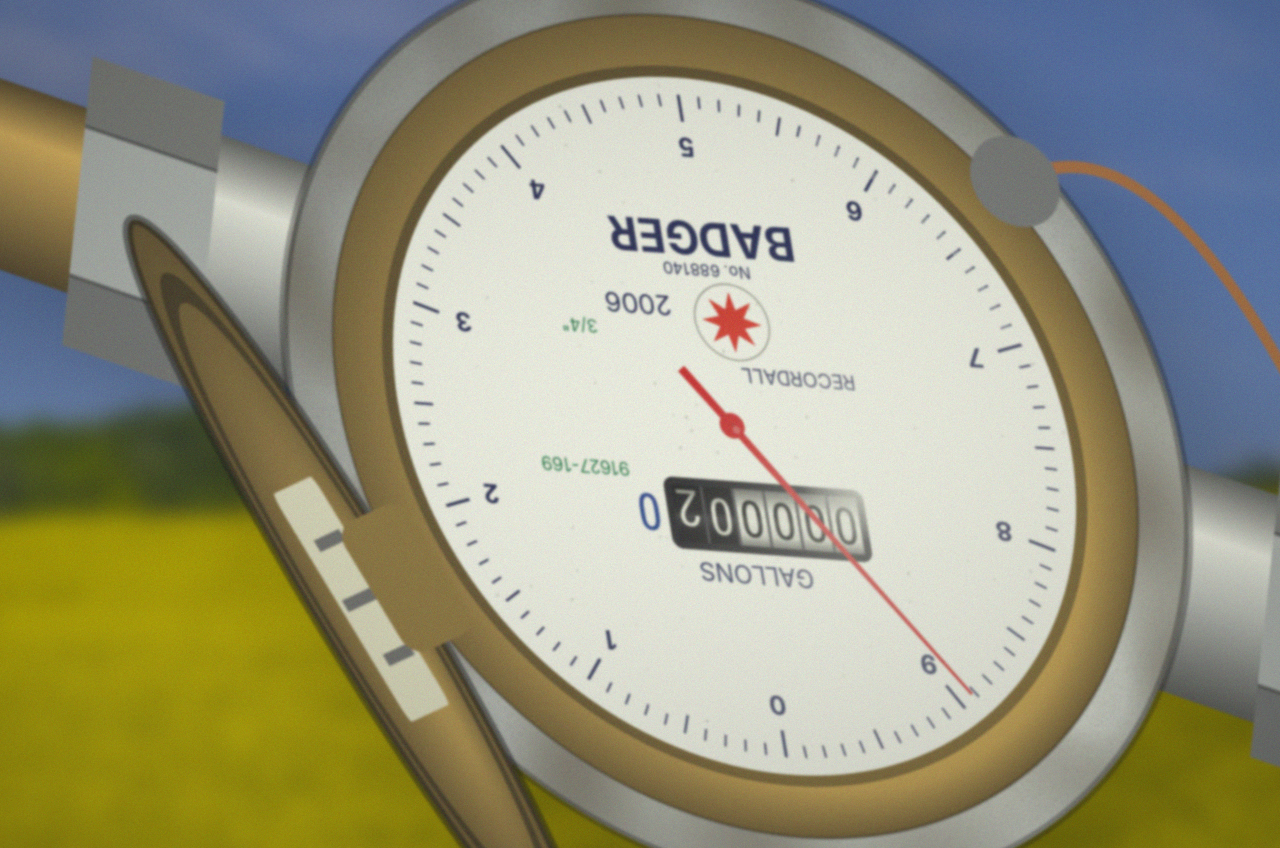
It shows 18.9 gal
